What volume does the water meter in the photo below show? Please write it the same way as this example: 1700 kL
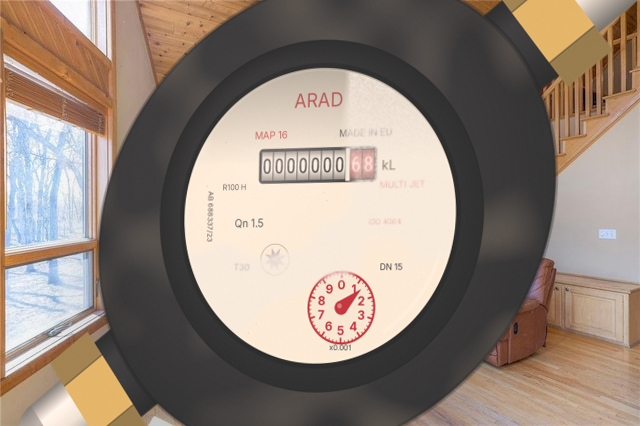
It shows 0.681 kL
